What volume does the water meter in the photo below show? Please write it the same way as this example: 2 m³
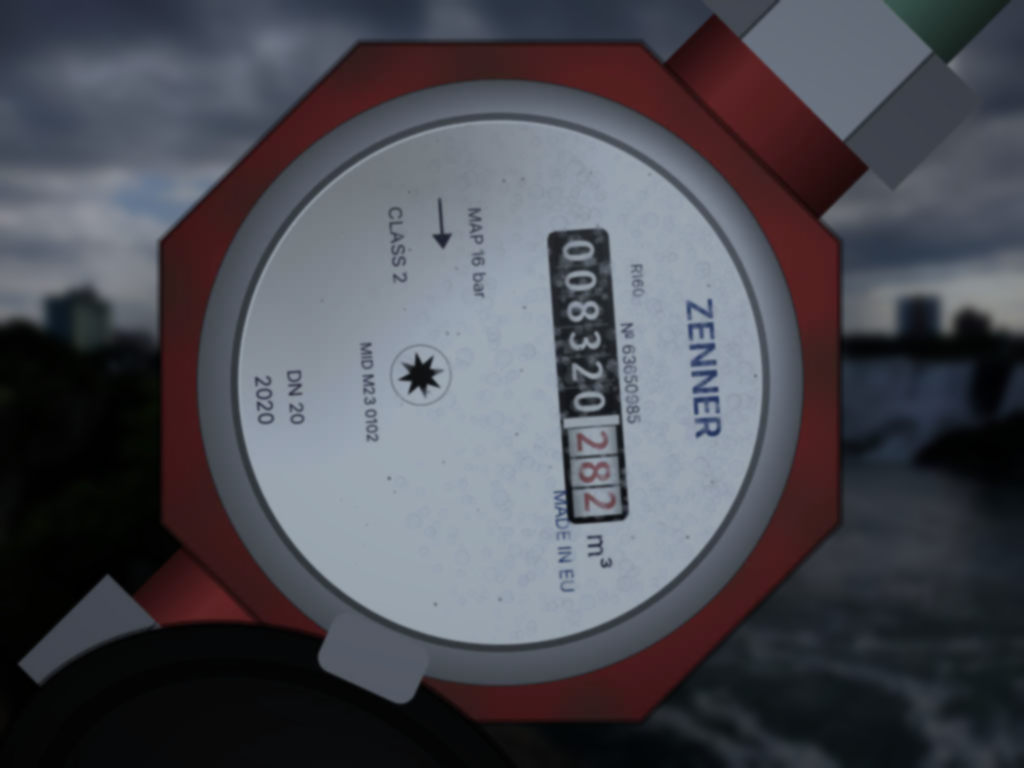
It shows 8320.282 m³
